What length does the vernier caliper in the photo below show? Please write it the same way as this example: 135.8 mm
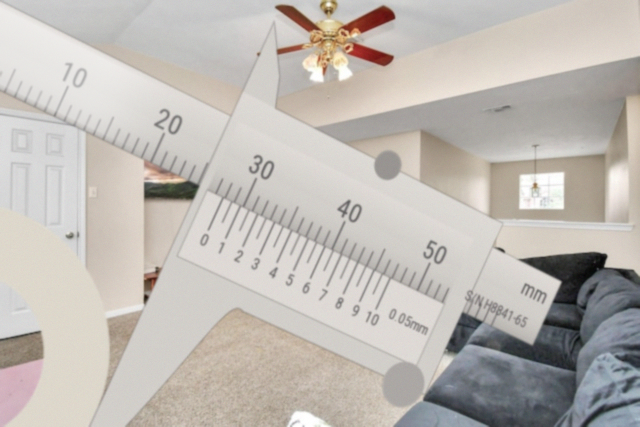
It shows 27.8 mm
